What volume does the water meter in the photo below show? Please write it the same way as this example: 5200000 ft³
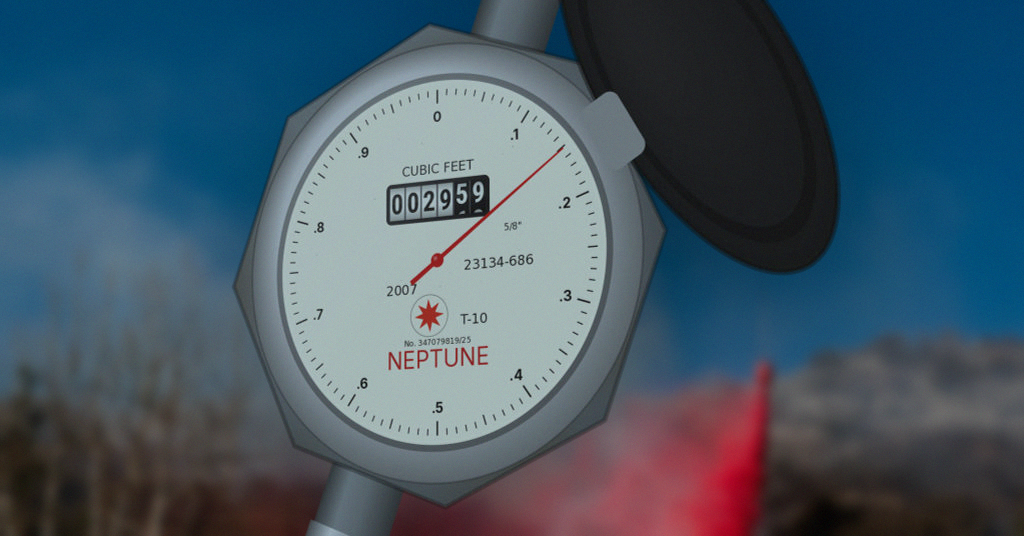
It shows 2959.15 ft³
